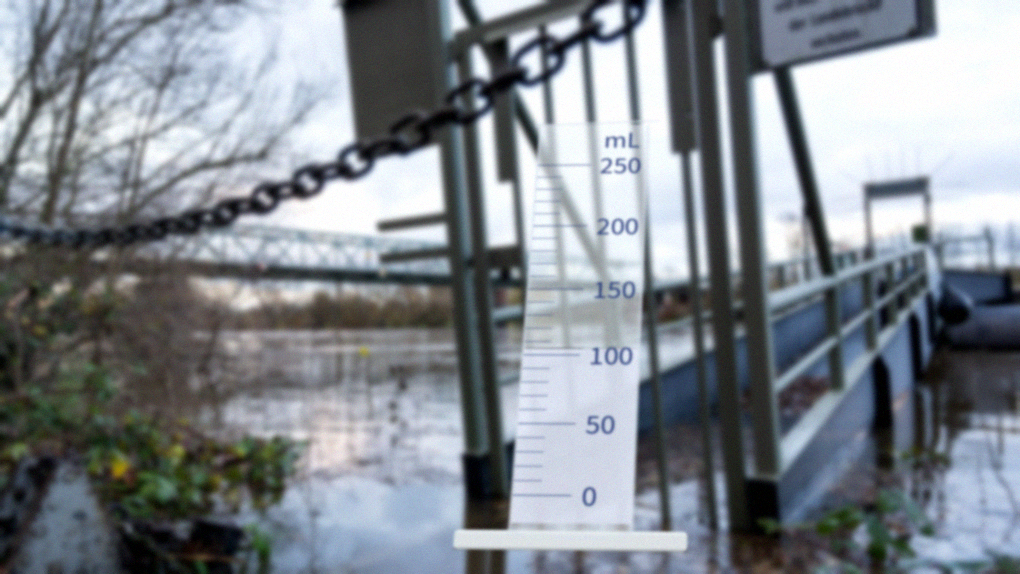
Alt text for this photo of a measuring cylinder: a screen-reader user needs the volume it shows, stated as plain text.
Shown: 105 mL
